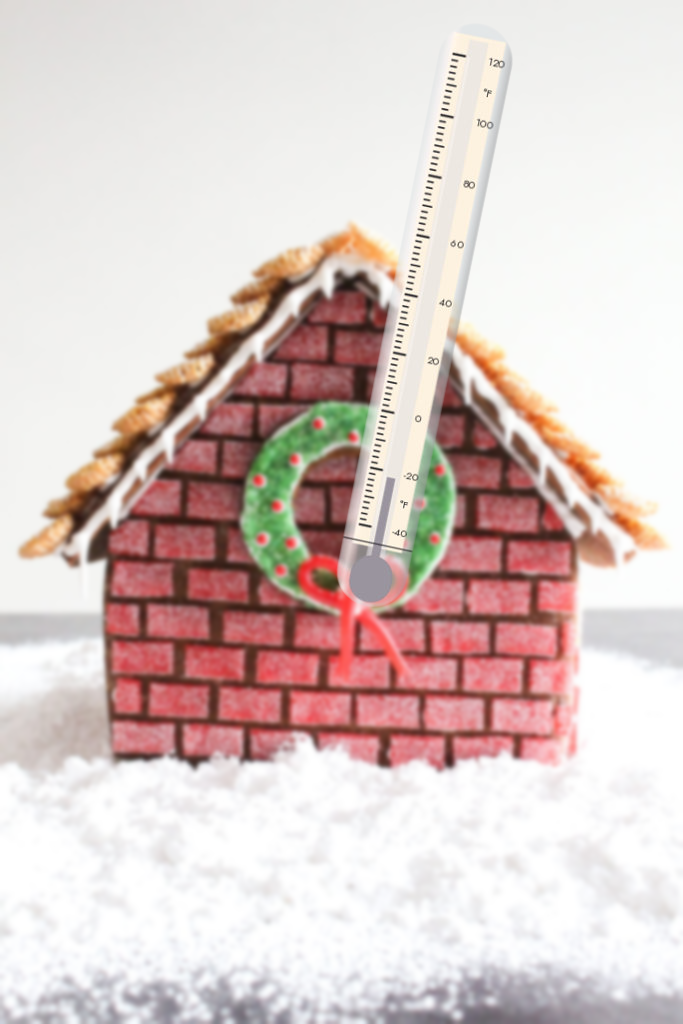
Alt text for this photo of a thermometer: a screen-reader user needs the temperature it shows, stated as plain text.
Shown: -22 °F
